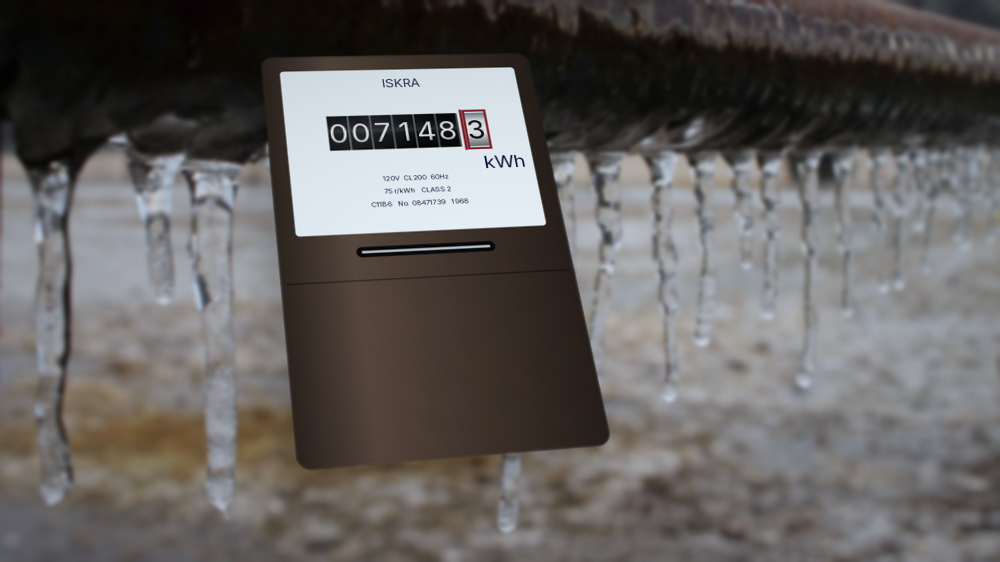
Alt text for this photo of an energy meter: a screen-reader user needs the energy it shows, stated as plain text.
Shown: 7148.3 kWh
